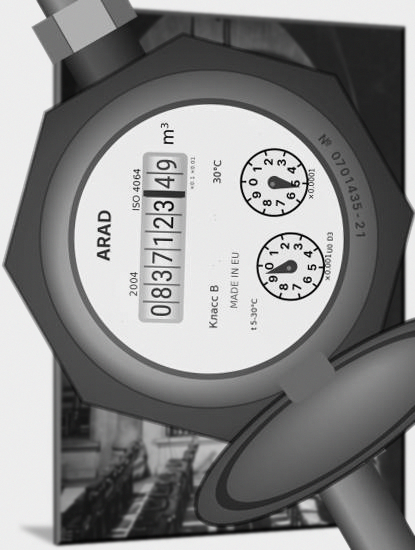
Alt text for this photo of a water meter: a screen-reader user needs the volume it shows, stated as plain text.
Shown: 837123.4895 m³
